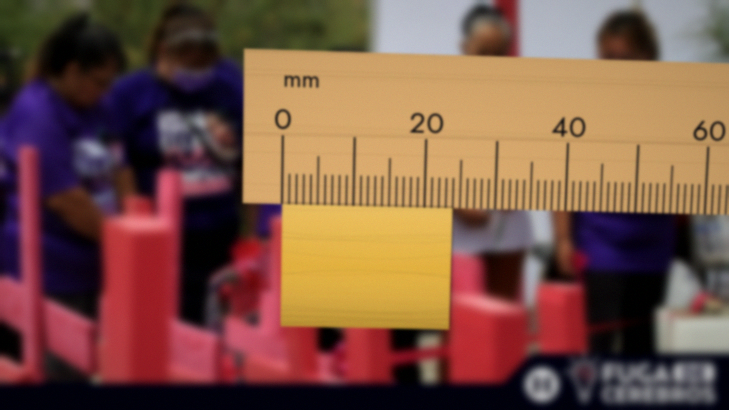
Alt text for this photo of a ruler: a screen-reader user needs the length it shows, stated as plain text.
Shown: 24 mm
